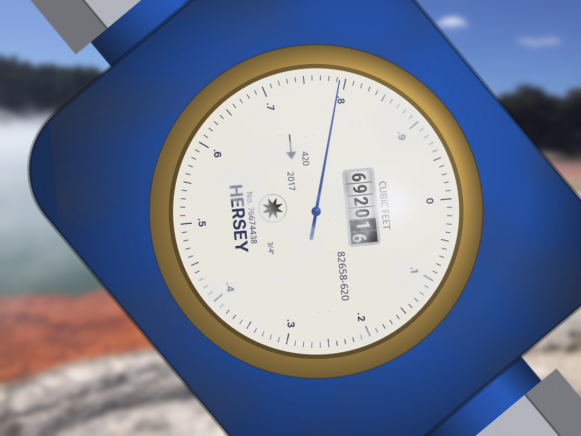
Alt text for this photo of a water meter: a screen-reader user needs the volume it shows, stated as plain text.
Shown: 692015.79 ft³
